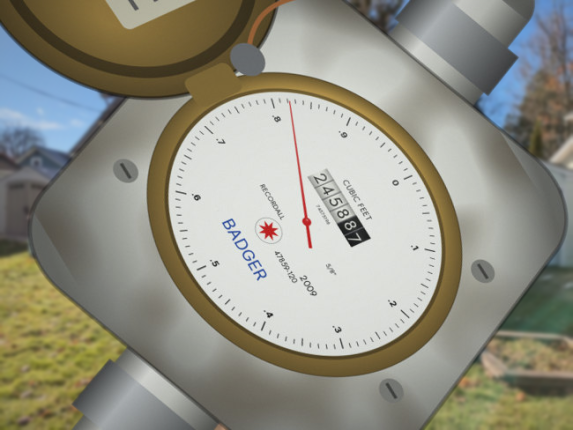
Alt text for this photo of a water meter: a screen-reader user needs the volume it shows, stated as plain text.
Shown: 245886.82 ft³
